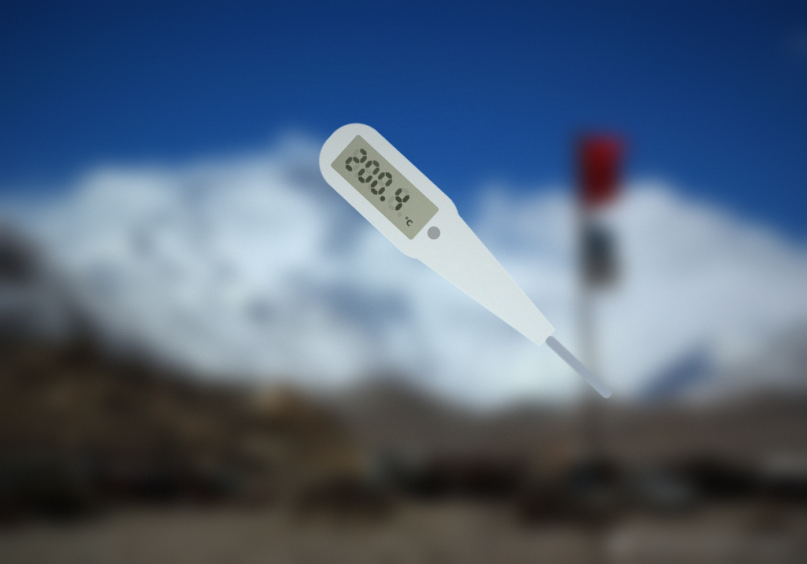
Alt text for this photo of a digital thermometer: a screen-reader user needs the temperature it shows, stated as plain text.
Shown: 200.4 °C
